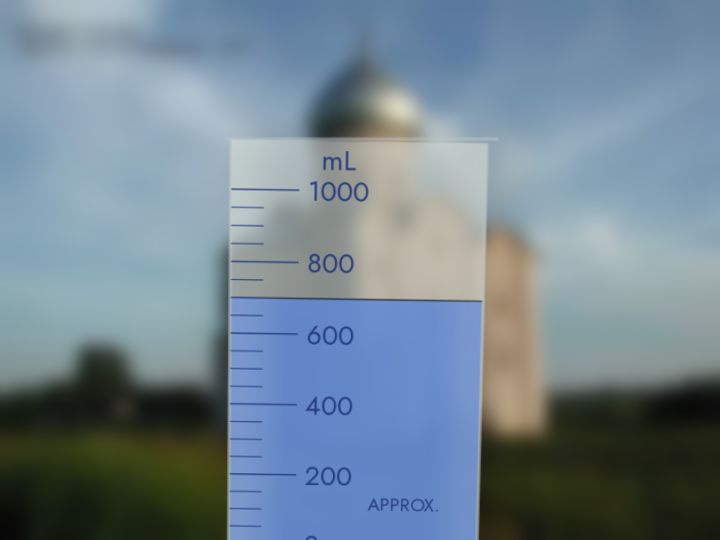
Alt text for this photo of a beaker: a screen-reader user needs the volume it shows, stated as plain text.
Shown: 700 mL
